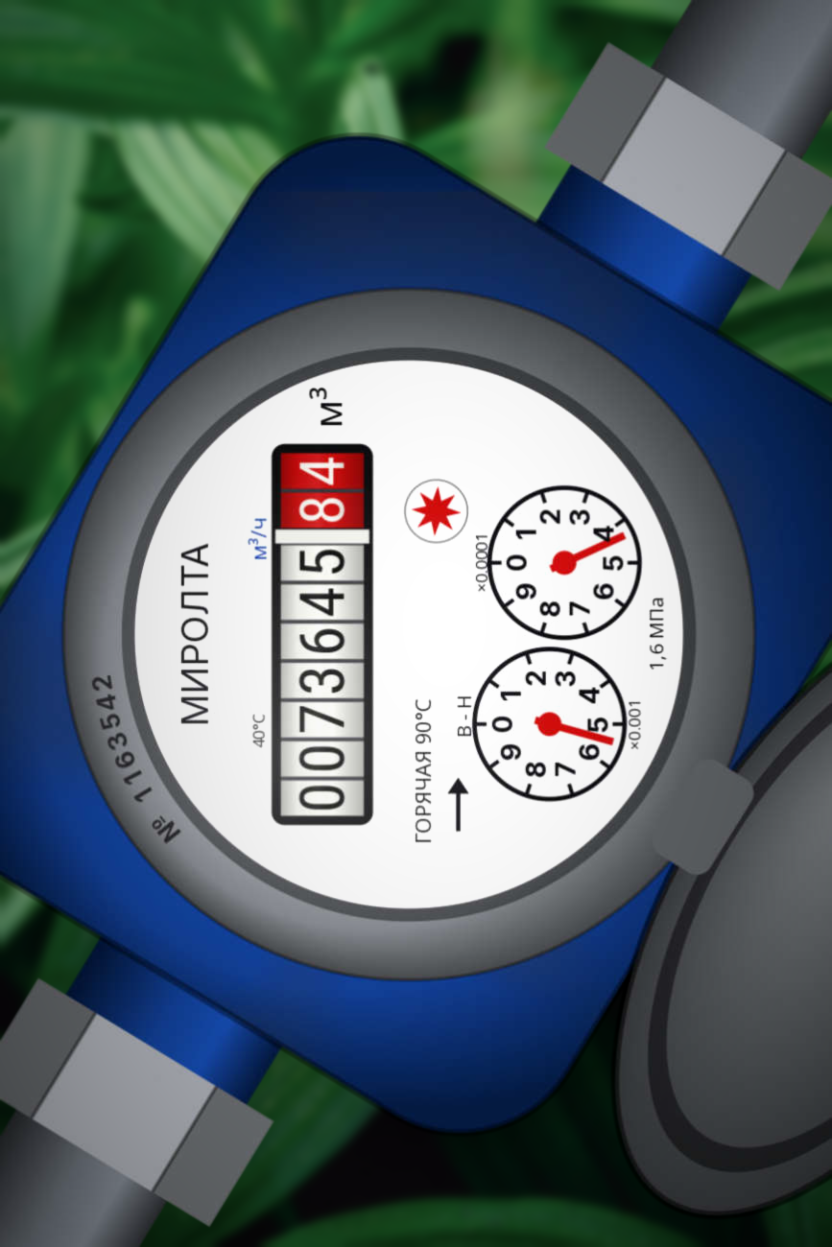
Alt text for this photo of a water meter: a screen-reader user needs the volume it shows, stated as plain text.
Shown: 73645.8454 m³
